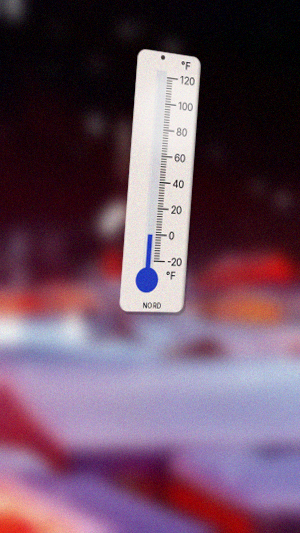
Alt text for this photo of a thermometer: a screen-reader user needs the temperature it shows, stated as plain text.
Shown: 0 °F
